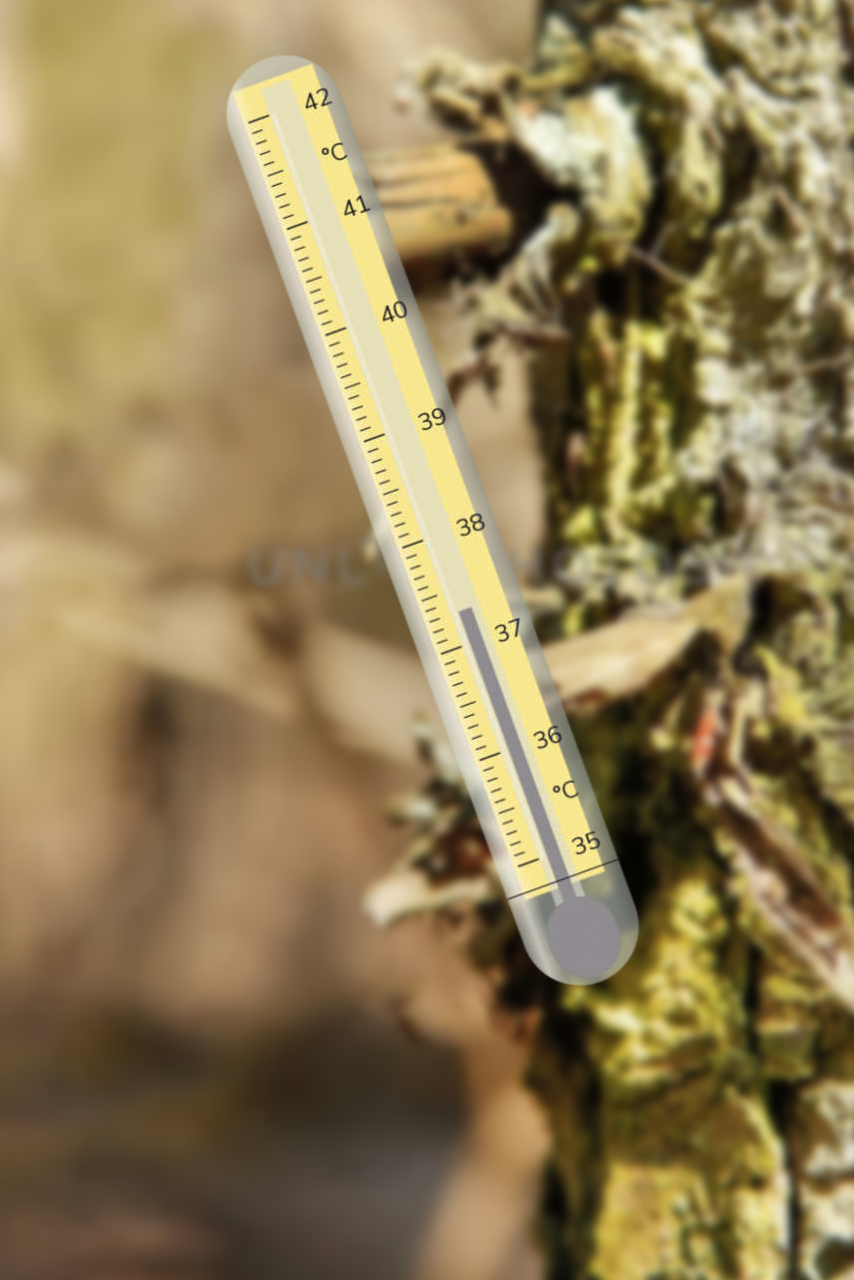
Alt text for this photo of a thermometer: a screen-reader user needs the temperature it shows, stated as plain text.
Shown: 37.3 °C
